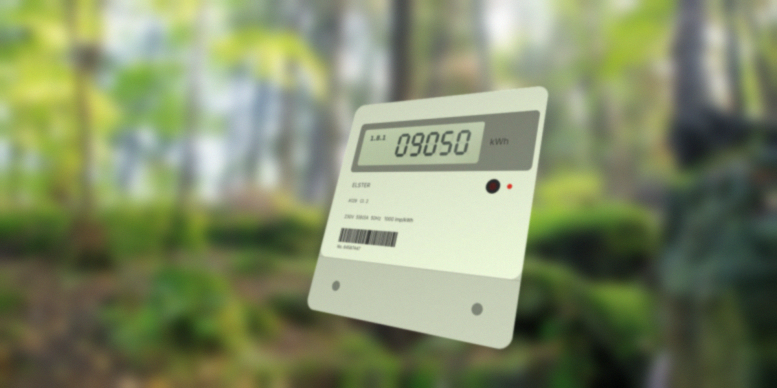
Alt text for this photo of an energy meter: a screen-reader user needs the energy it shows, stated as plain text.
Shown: 9050 kWh
